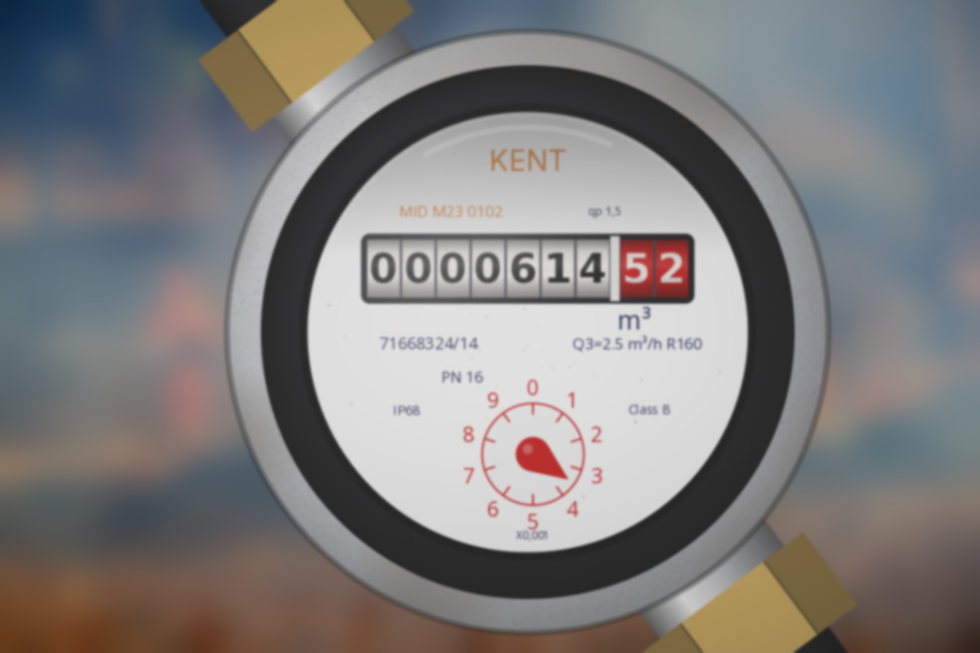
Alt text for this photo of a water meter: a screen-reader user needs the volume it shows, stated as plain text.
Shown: 614.523 m³
